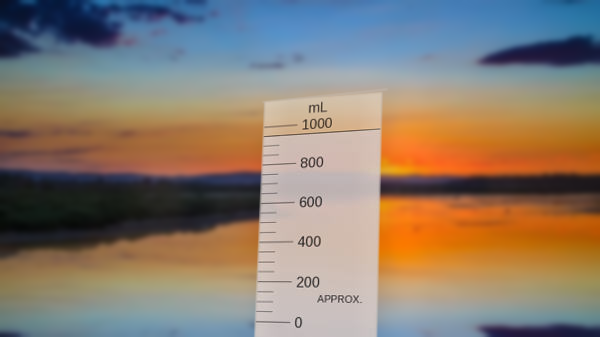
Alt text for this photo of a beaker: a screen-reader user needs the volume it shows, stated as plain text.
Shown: 950 mL
